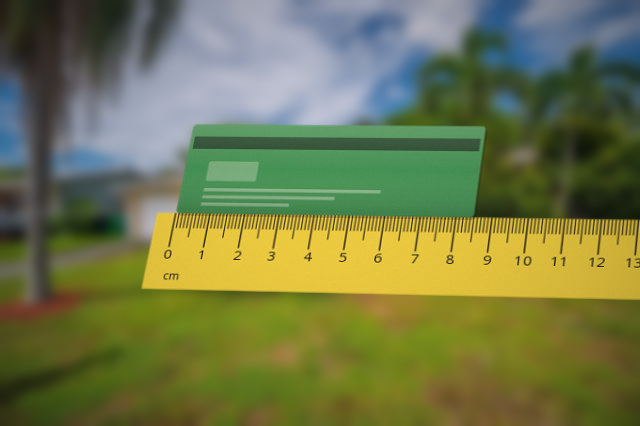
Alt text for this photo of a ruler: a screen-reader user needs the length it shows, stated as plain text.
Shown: 8.5 cm
